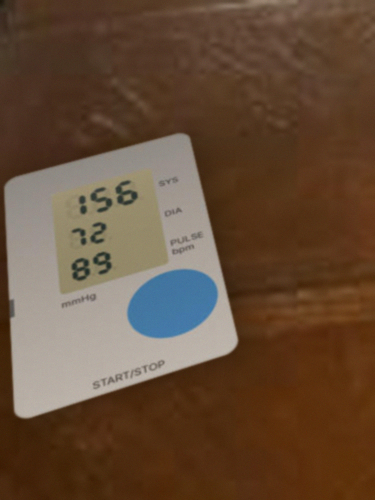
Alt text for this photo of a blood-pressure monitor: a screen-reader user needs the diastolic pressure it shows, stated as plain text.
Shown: 72 mmHg
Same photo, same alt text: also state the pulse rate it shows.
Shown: 89 bpm
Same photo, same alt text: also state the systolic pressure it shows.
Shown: 156 mmHg
